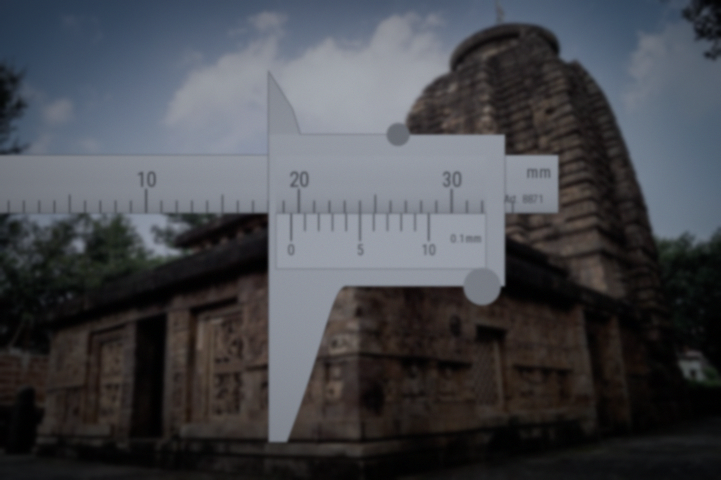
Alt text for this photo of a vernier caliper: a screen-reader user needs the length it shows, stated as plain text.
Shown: 19.5 mm
